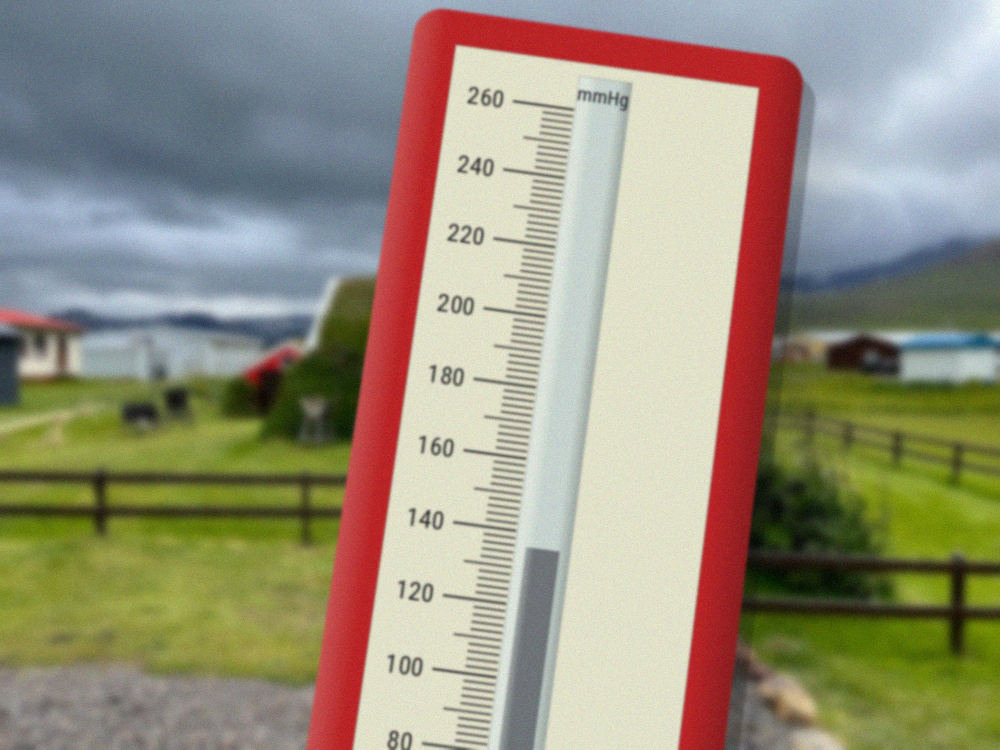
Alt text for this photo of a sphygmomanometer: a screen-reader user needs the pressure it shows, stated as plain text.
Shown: 136 mmHg
